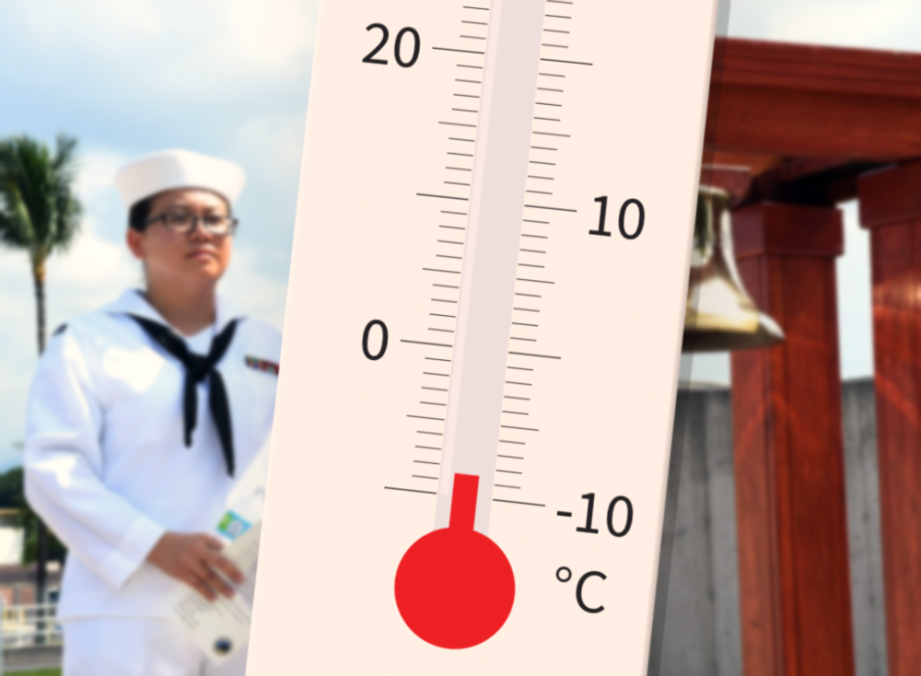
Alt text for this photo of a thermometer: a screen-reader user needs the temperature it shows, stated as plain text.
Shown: -8.5 °C
